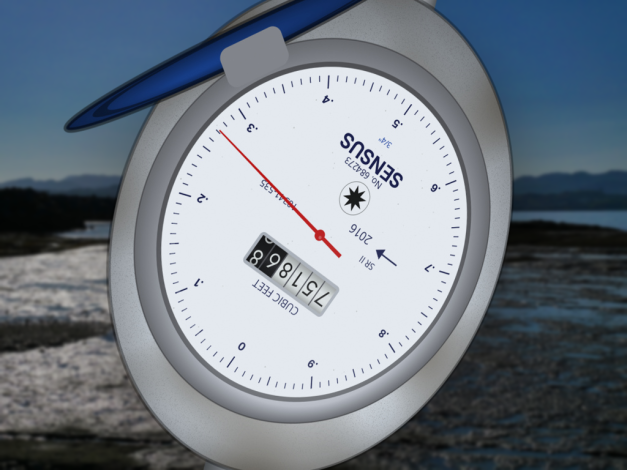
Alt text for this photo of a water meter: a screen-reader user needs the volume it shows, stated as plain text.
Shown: 751868.27 ft³
